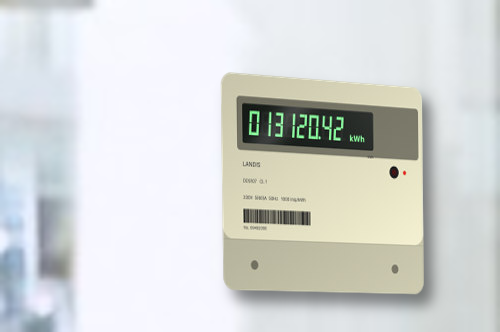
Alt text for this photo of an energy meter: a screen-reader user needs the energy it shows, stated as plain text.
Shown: 13120.42 kWh
